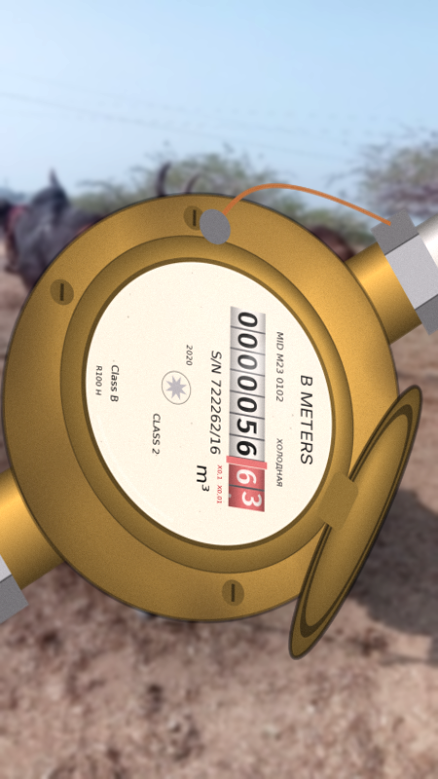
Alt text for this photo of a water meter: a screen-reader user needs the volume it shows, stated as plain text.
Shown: 56.63 m³
